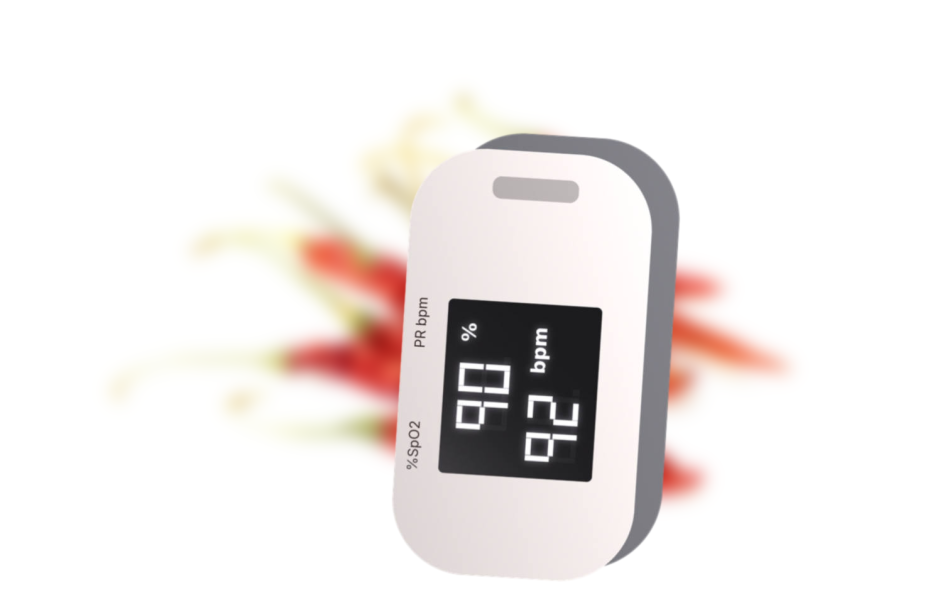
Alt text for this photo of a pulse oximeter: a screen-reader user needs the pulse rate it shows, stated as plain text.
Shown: 92 bpm
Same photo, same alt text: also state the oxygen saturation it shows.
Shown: 90 %
